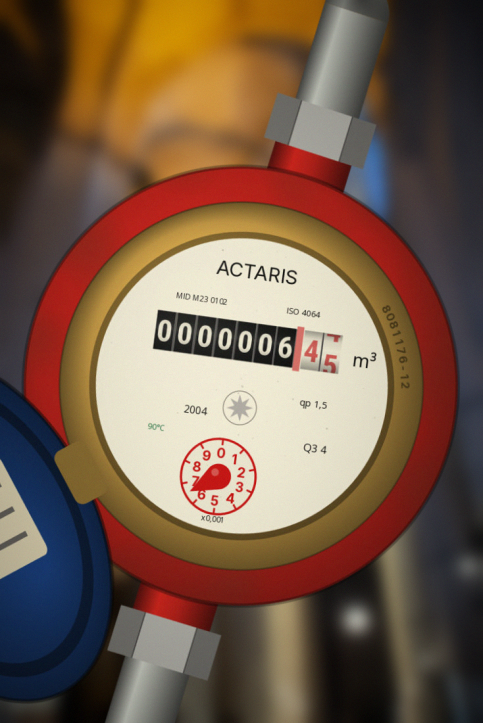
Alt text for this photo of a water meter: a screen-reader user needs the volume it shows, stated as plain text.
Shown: 6.446 m³
